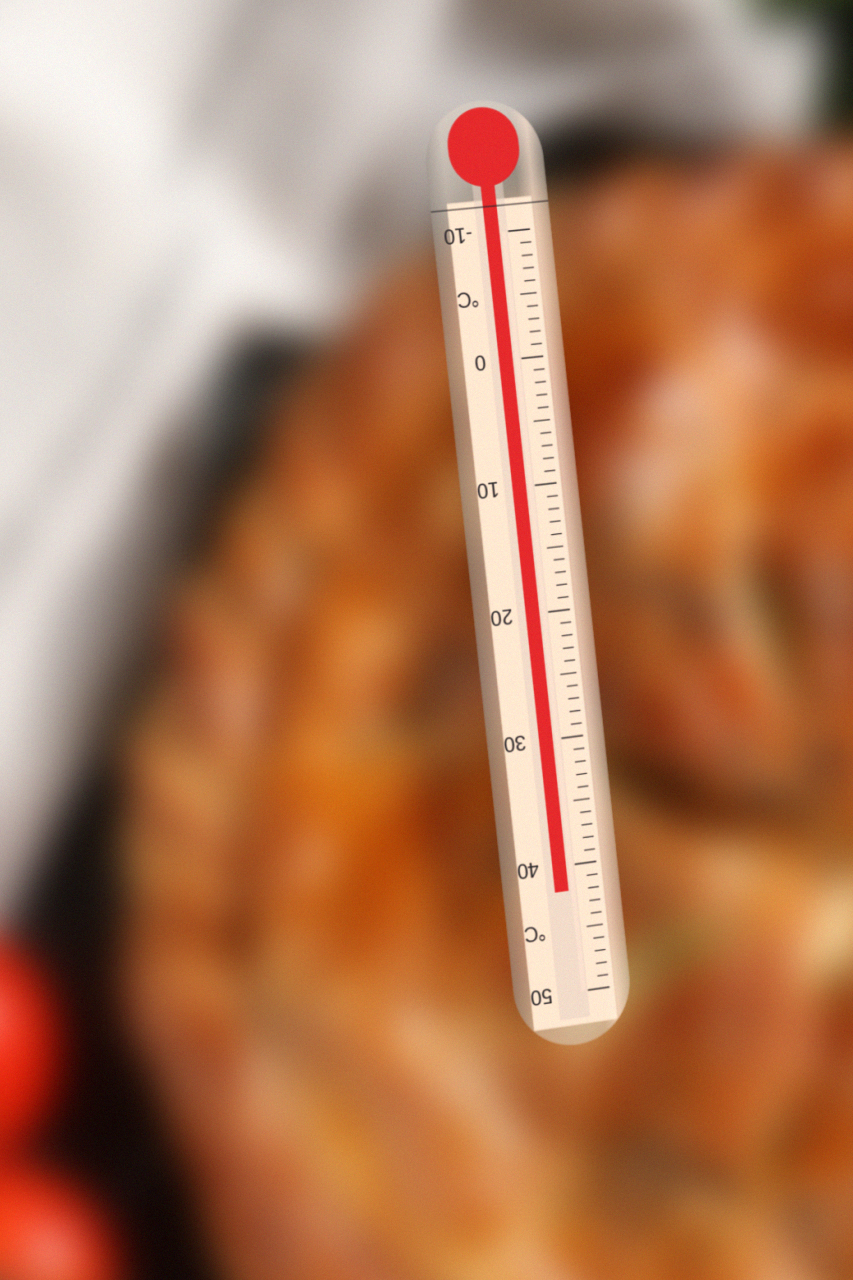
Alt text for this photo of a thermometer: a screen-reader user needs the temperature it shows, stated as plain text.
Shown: 42 °C
